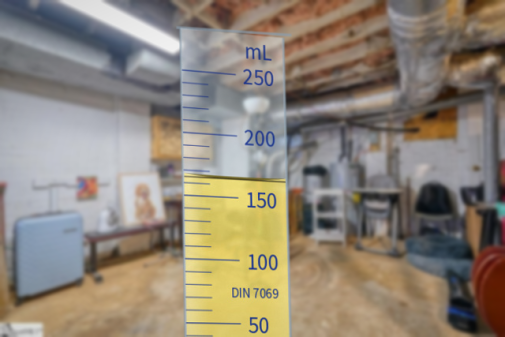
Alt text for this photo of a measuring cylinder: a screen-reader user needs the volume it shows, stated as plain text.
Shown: 165 mL
